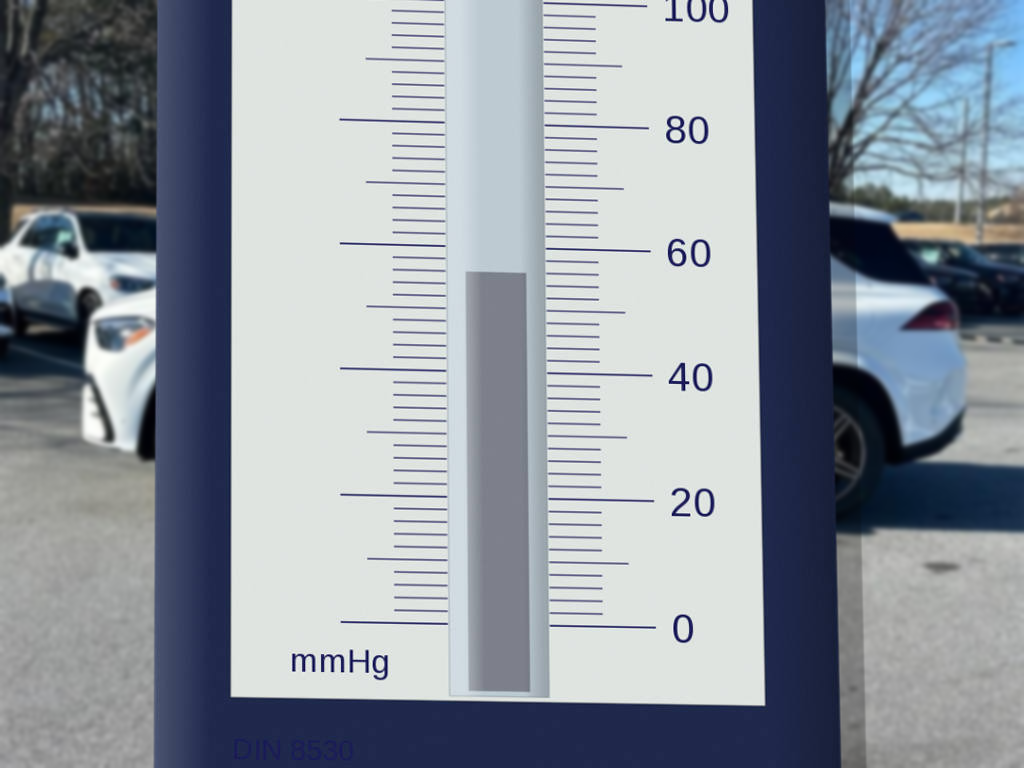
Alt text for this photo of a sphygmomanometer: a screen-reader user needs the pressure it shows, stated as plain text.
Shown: 56 mmHg
